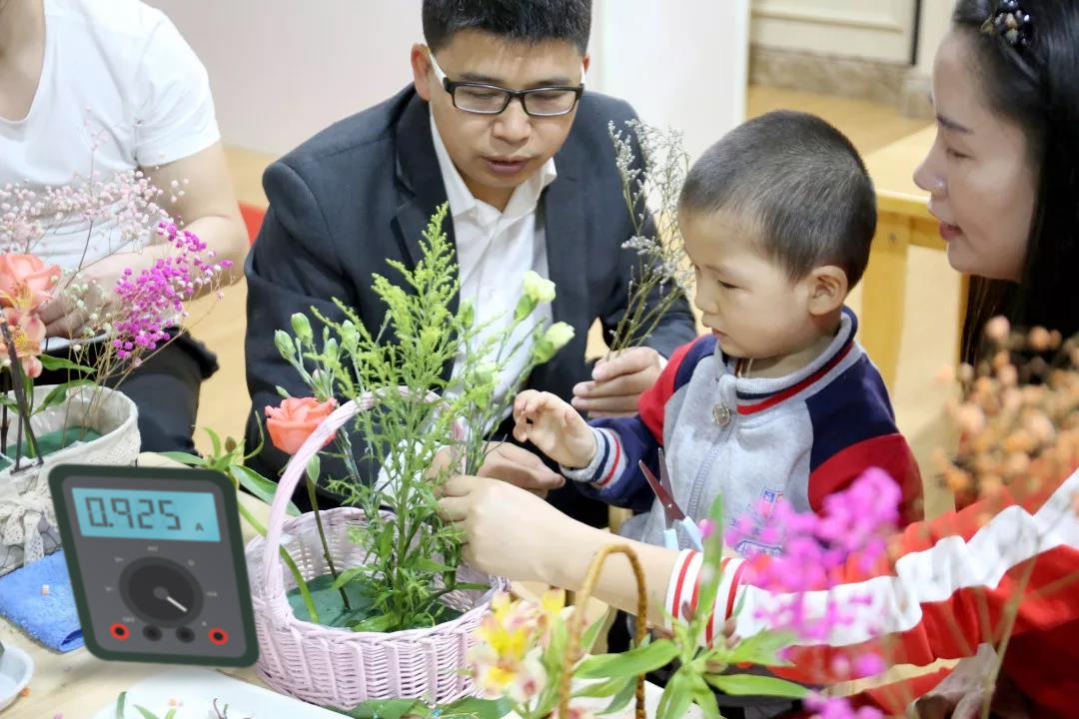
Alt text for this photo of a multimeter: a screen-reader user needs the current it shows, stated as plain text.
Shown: 0.925 A
